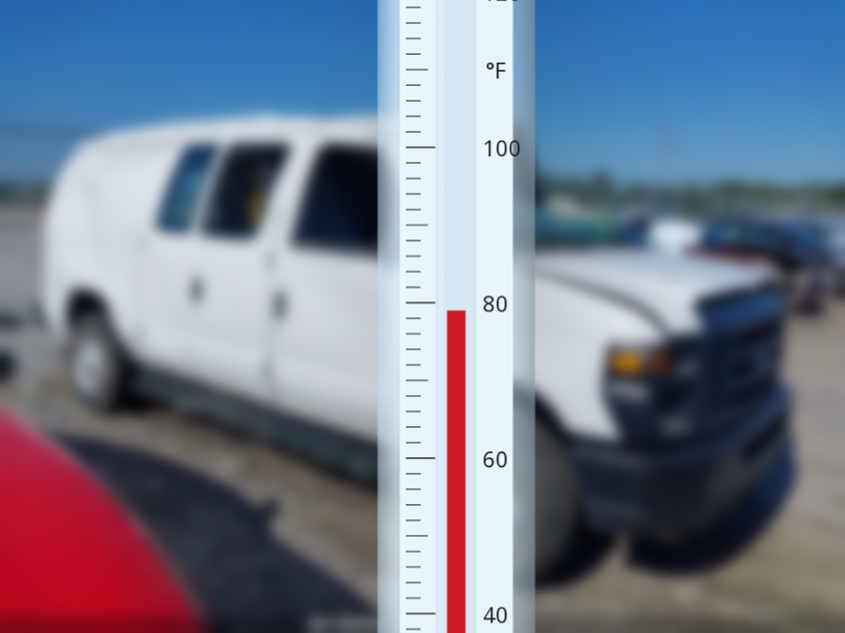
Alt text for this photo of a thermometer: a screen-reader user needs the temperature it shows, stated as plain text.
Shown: 79 °F
